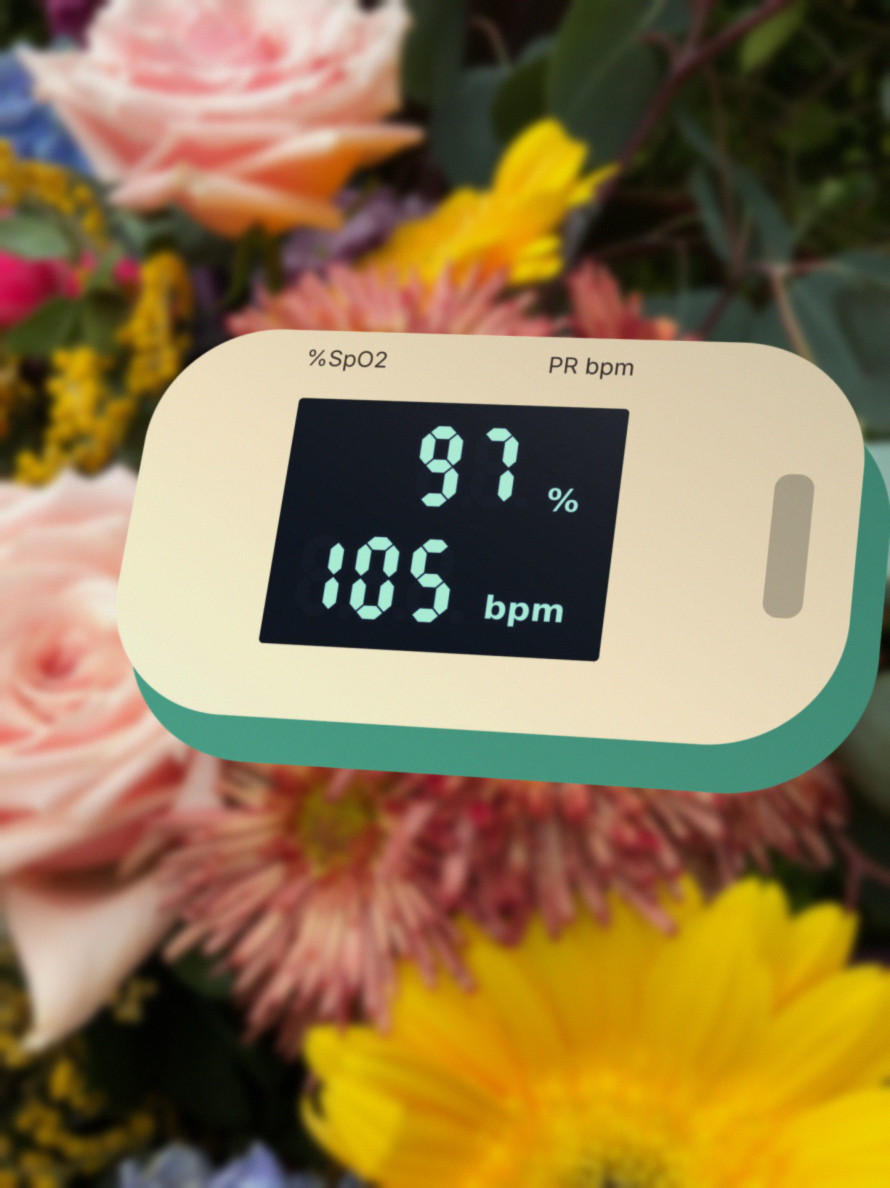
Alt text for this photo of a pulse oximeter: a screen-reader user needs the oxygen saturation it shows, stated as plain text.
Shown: 97 %
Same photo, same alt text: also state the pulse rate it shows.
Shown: 105 bpm
